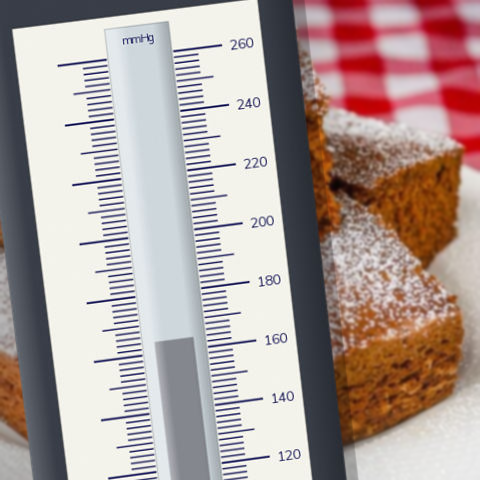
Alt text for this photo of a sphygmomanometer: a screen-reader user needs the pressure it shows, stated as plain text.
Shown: 164 mmHg
